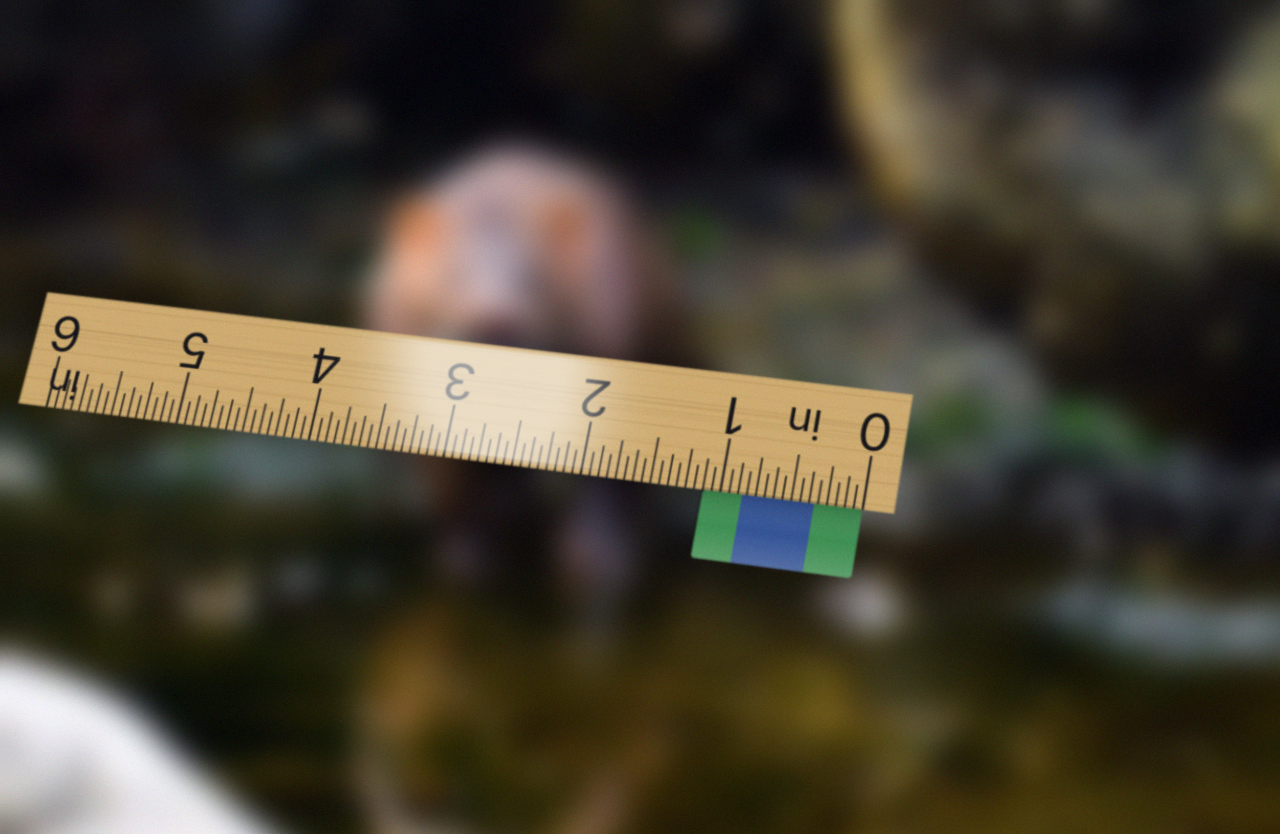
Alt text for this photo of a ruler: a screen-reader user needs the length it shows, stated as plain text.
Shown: 1.125 in
